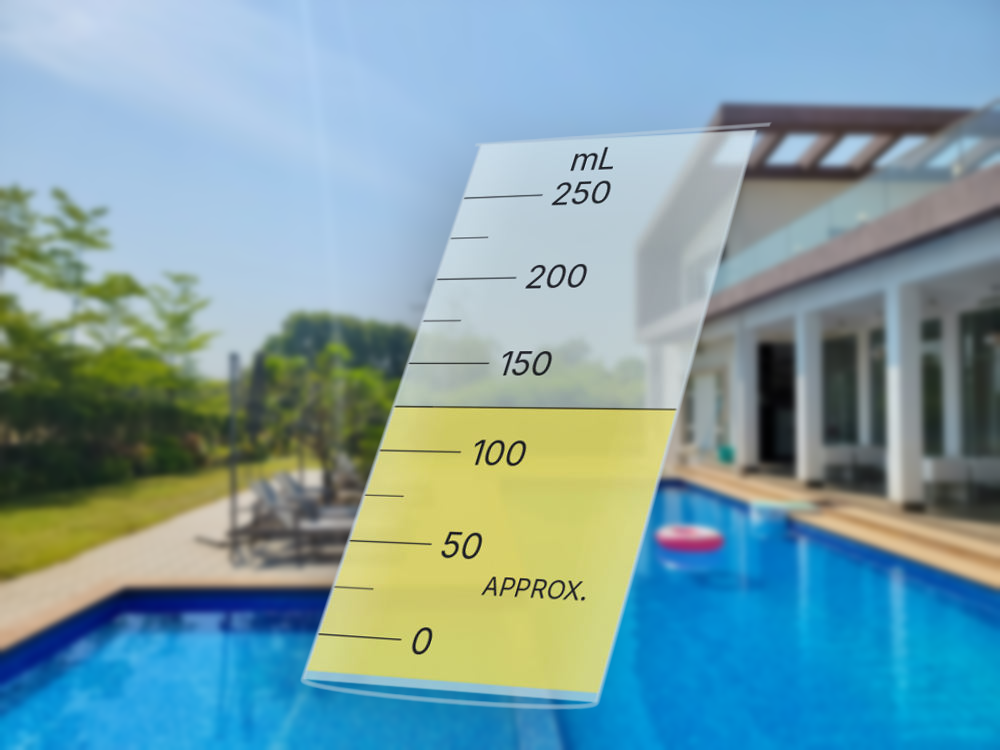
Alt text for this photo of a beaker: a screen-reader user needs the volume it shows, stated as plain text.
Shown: 125 mL
